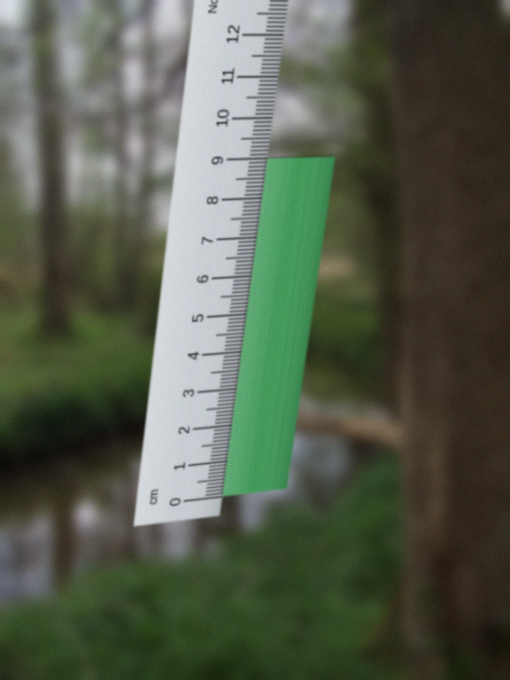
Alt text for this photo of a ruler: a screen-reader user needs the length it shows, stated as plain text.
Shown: 9 cm
